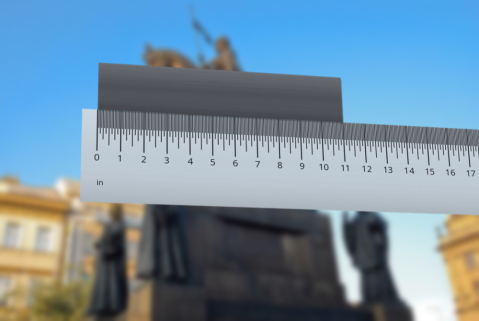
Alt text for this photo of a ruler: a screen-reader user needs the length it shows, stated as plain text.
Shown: 11 in
